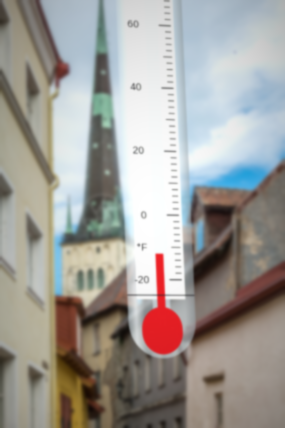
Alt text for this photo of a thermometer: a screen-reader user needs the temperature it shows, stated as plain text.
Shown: -12 °F
